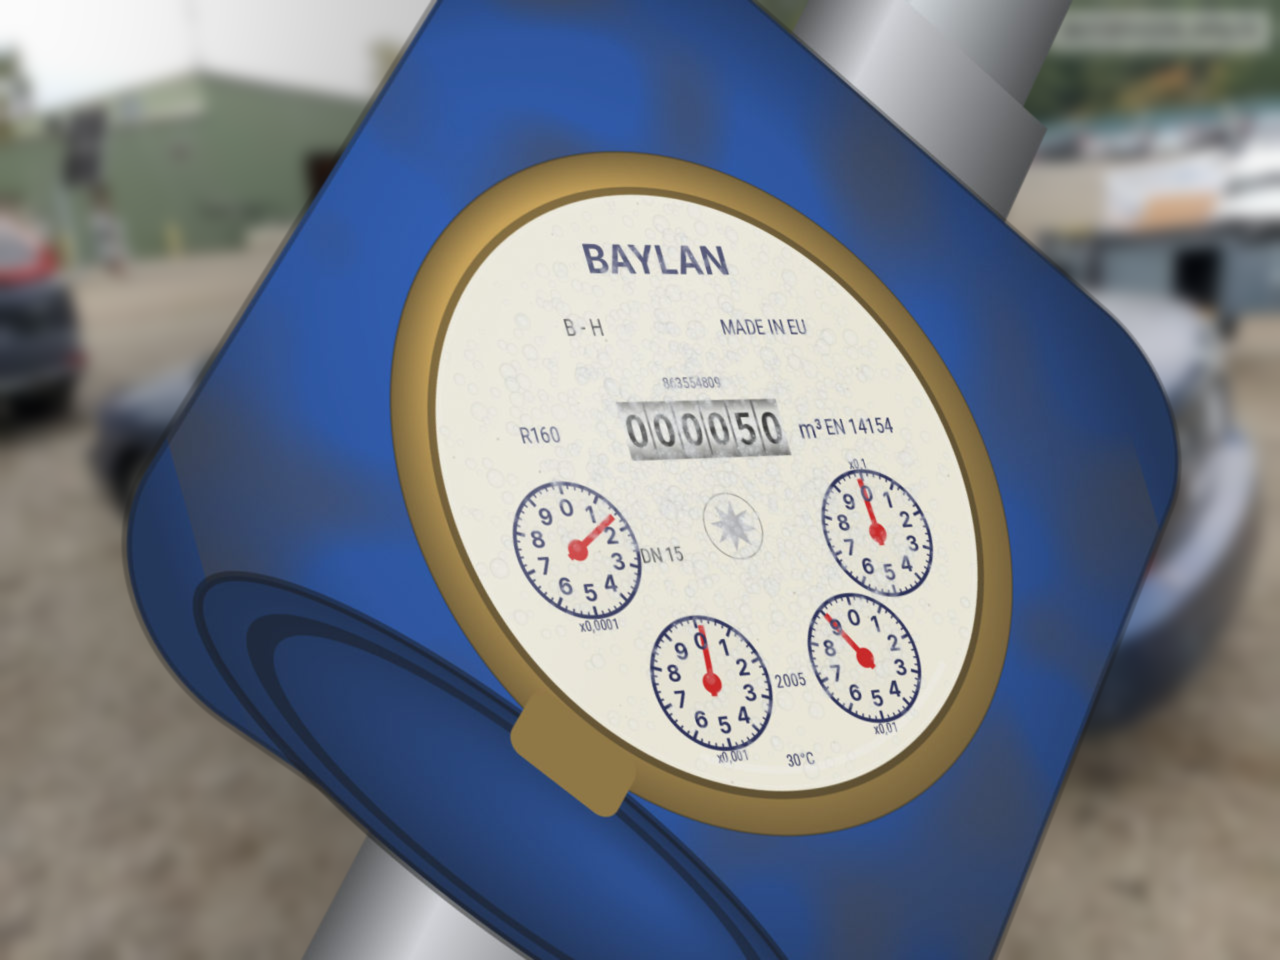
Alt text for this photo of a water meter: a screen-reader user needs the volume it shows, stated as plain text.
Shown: 49.9901 m³
